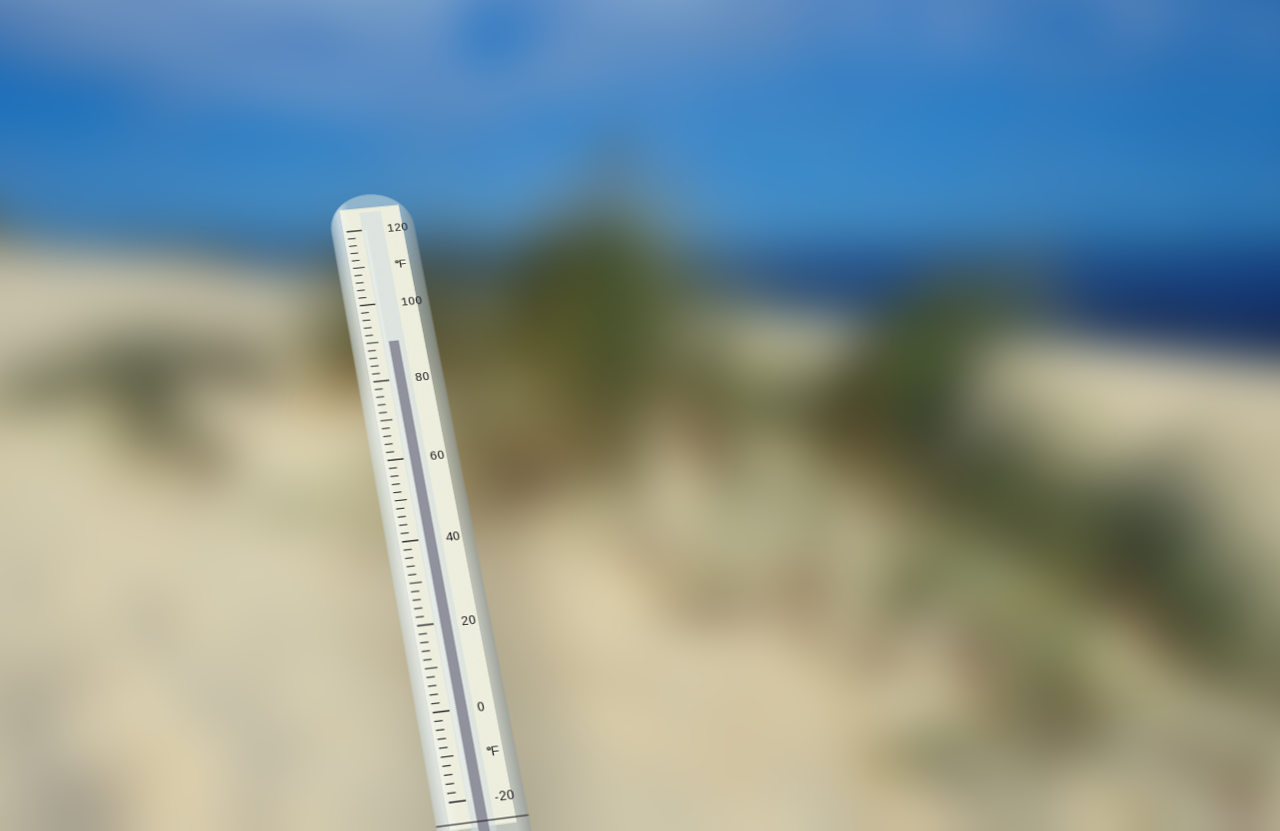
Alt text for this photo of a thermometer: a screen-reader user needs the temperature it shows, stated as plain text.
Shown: 90 °F
